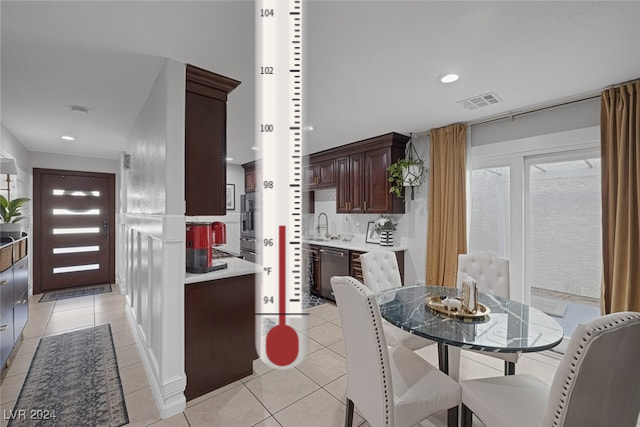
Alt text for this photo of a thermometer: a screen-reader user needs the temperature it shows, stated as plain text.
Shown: 96.6 °F
